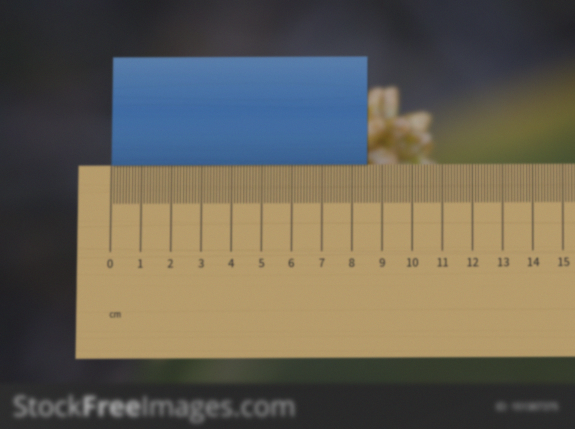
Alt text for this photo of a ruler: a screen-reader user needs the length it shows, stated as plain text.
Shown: 8.5 cm
